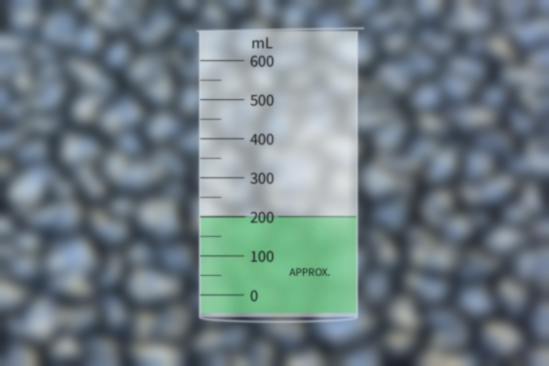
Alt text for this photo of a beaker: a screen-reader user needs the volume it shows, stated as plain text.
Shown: 200 mL
